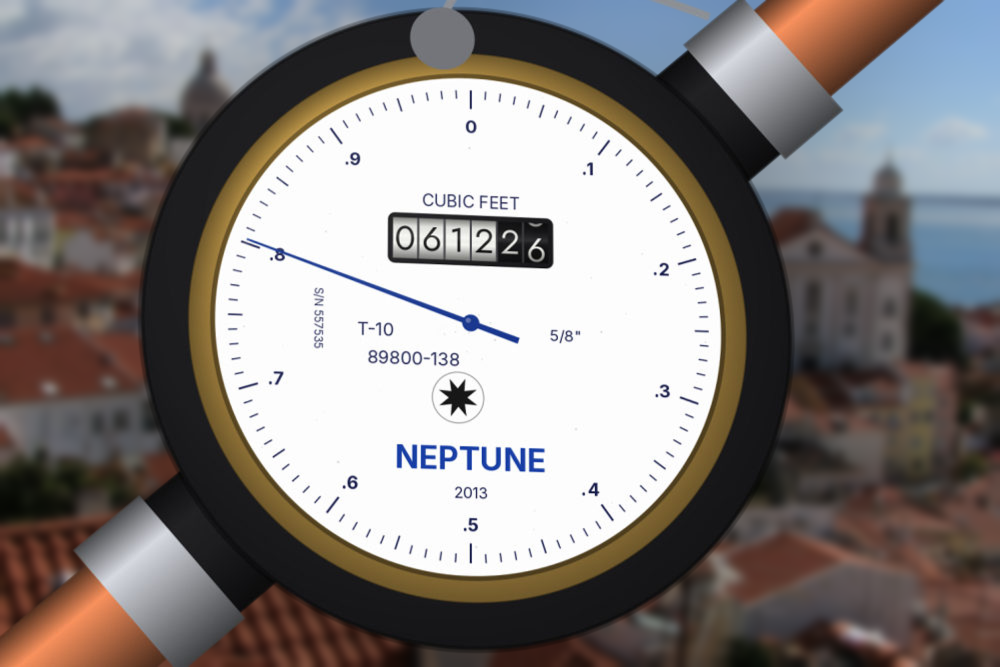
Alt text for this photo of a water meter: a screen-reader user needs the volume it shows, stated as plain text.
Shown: 61225.80 ft³
